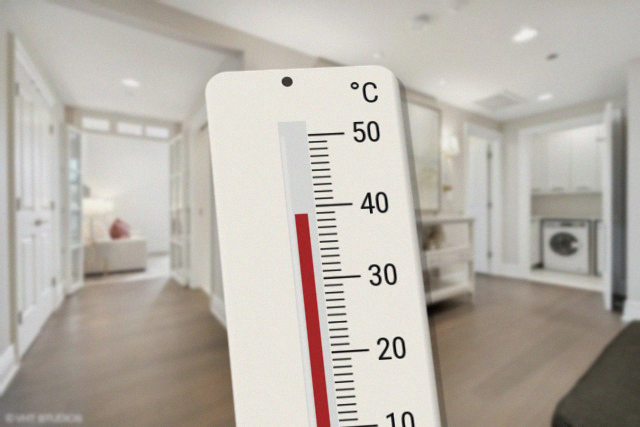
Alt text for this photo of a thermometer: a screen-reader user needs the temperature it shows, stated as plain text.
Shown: 39 °C
